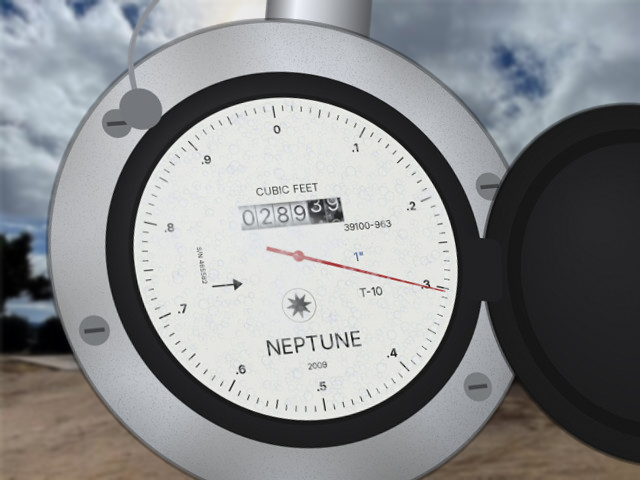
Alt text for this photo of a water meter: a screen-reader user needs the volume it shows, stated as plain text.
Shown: 28939.30 ft³
